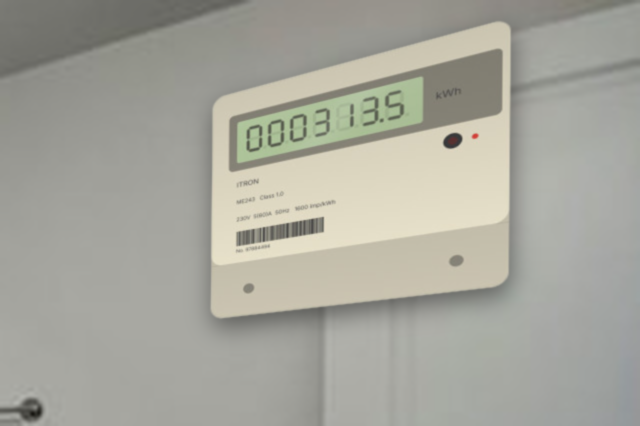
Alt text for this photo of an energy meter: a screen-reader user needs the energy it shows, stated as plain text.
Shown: 313.5 kWh
